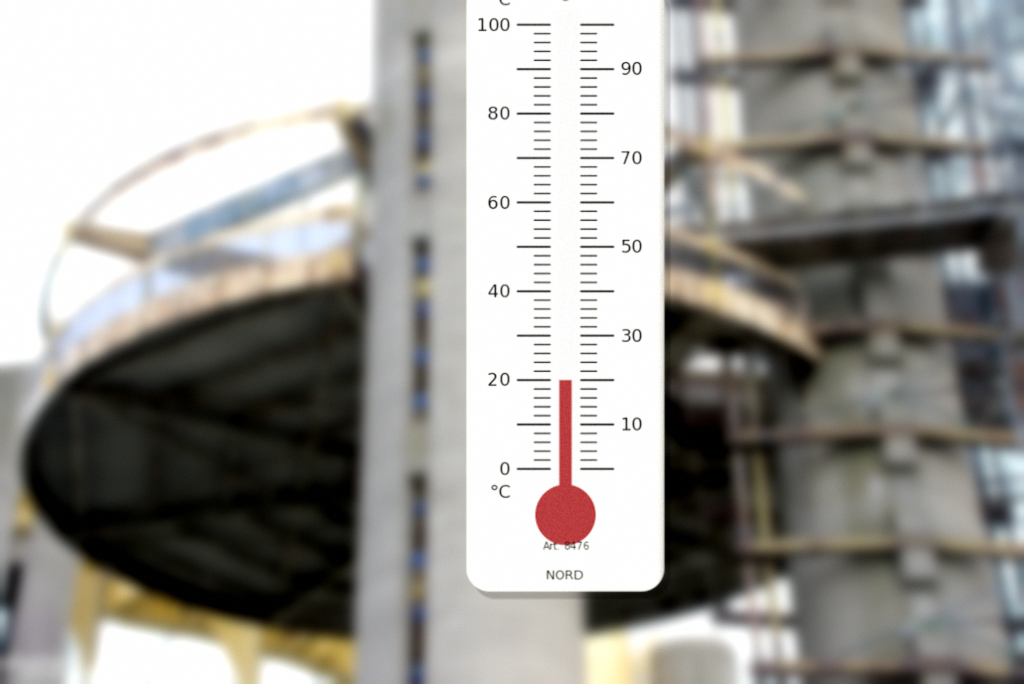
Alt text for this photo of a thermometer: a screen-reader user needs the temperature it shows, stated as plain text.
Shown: 20 °C
